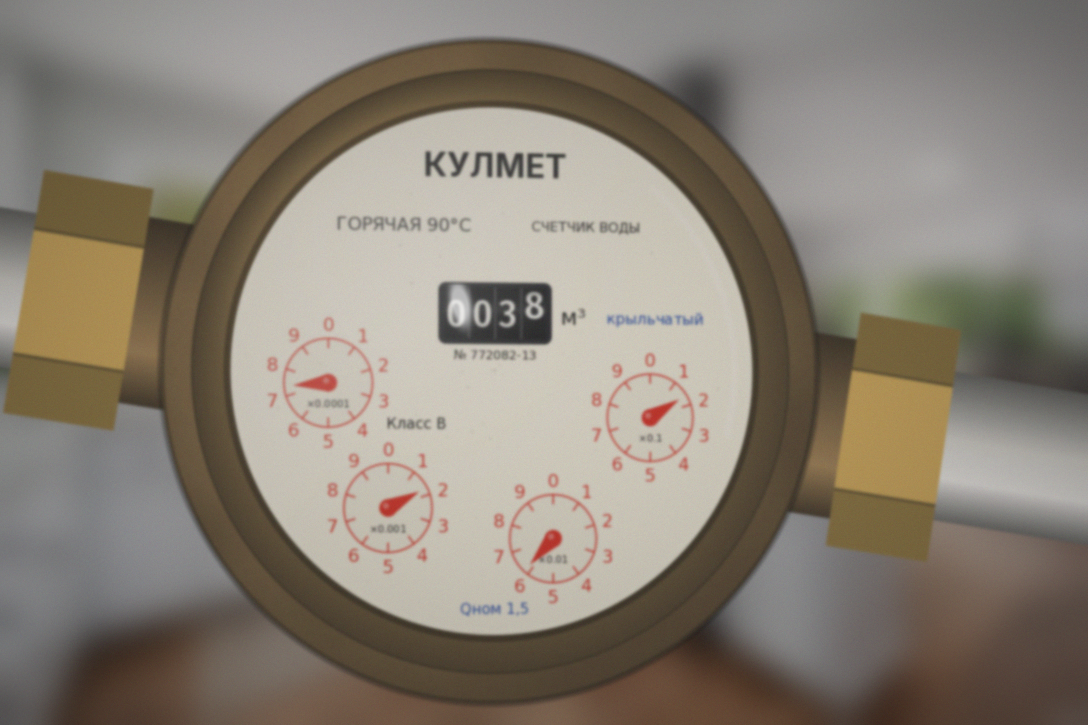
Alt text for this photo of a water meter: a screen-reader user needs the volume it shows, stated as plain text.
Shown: 38.1617 m³
